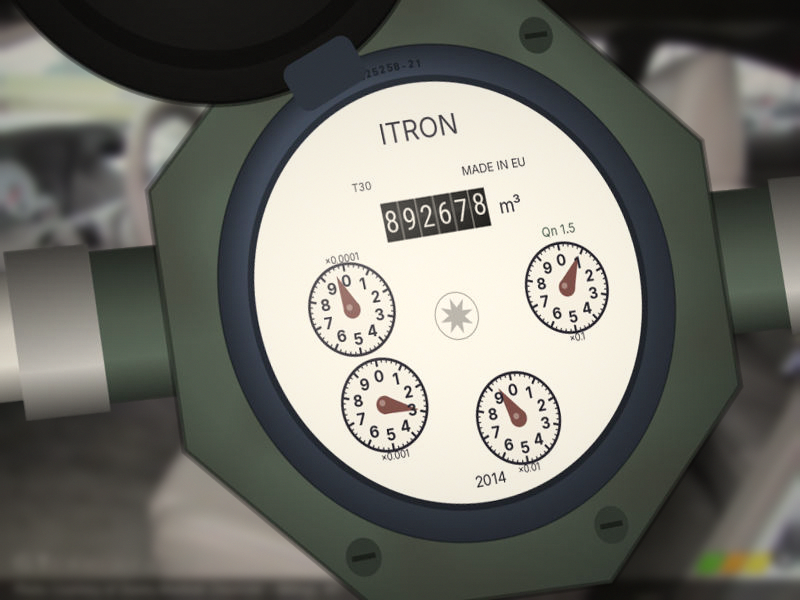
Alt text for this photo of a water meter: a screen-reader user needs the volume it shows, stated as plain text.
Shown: 892678.0929 m³
